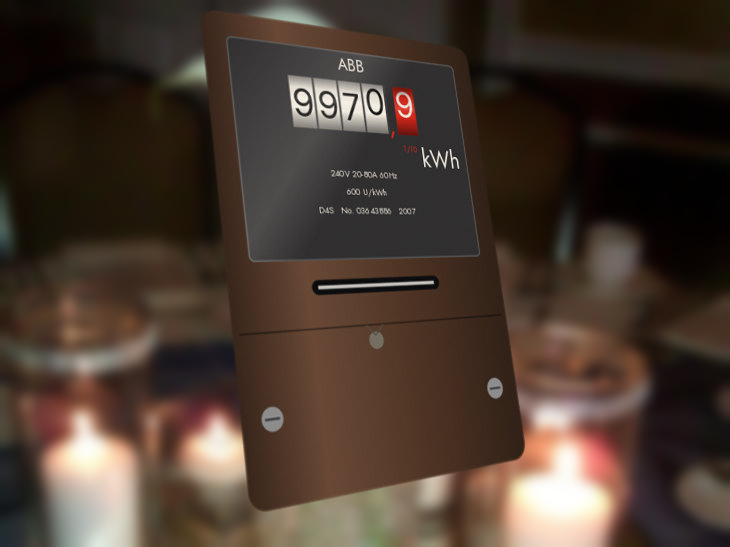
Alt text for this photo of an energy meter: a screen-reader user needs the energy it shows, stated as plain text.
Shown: 9970.9 kWh
